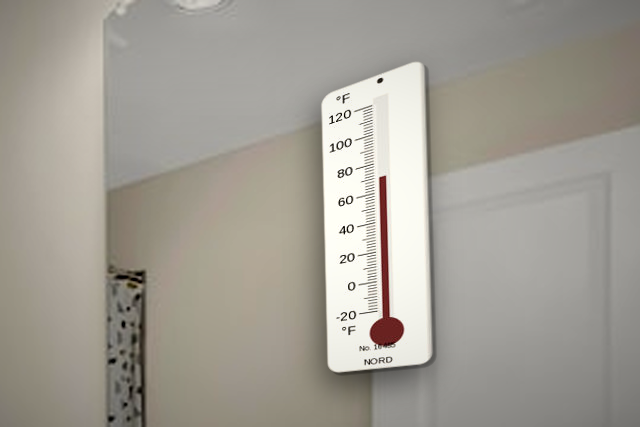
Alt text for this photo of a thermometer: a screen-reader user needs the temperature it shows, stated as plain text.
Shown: 70 °F
